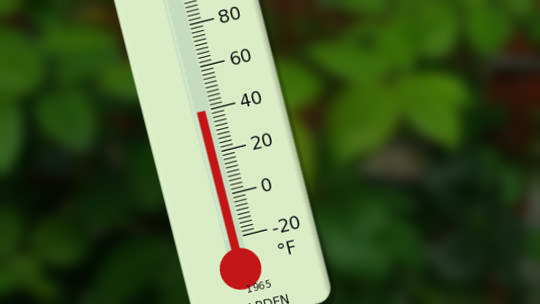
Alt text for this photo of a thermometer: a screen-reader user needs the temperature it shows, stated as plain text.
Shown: 40 °F
